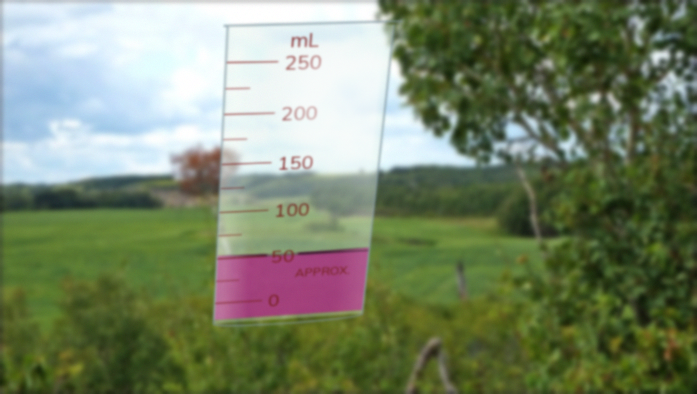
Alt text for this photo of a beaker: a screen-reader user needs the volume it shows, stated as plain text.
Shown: 50 mL
